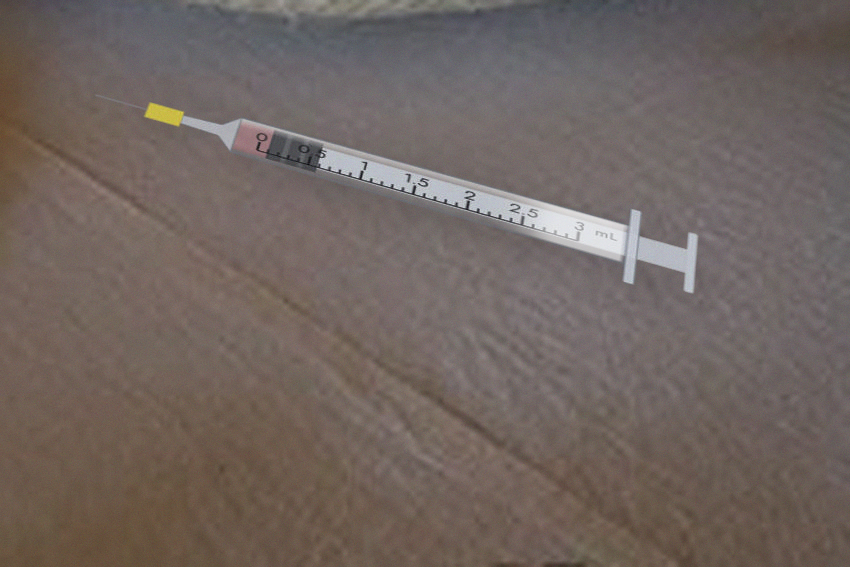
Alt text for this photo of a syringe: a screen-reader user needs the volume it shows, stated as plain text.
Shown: 0.1 mL
